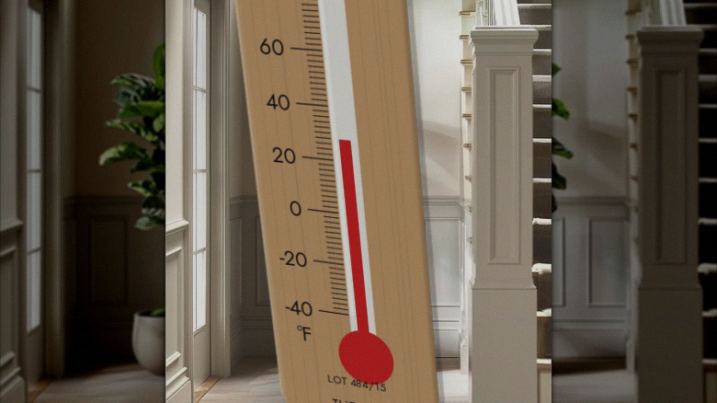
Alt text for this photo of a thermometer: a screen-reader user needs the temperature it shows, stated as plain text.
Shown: 28 °F
